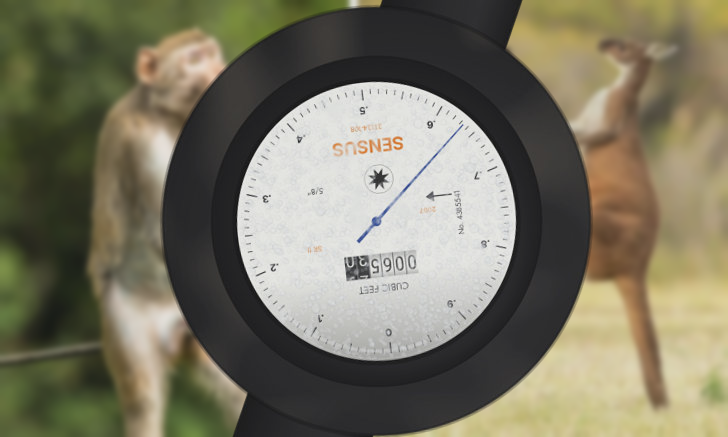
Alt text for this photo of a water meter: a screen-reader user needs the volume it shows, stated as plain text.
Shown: 6529.63 ft³
